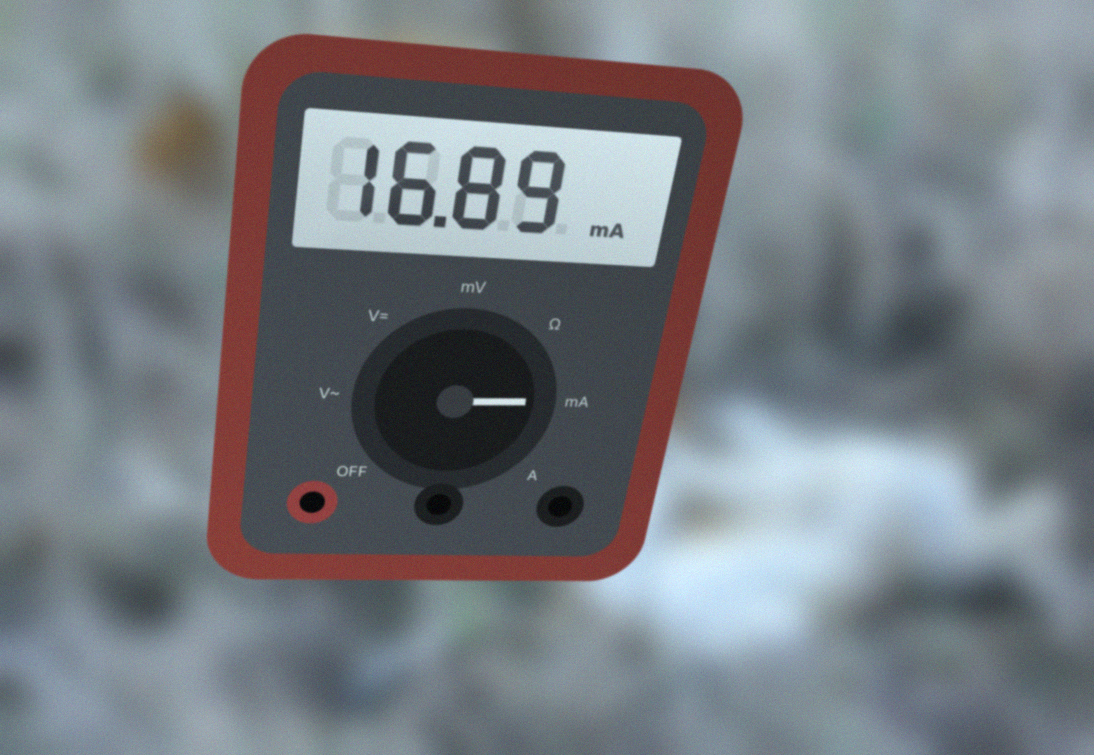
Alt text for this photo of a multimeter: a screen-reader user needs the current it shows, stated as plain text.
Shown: 16.89 mA
